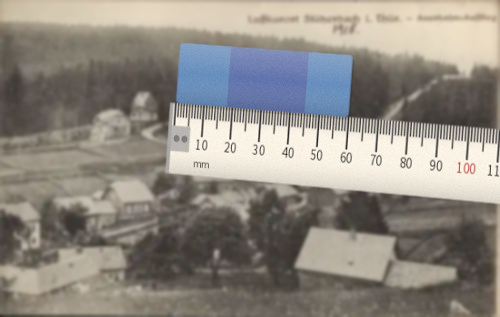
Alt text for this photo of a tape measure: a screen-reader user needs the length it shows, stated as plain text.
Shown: 60 mm
